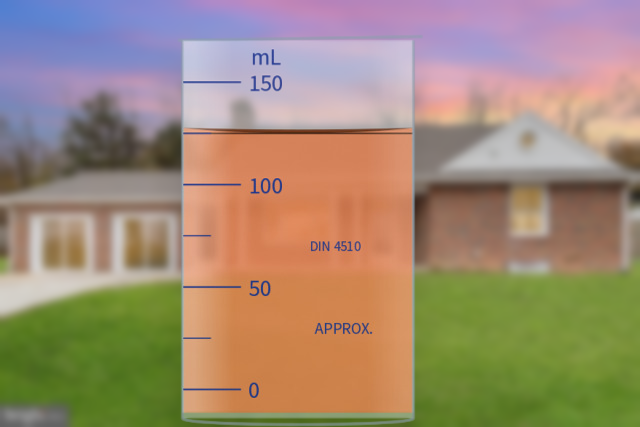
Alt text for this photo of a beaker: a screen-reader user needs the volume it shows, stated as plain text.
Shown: 125 mL
